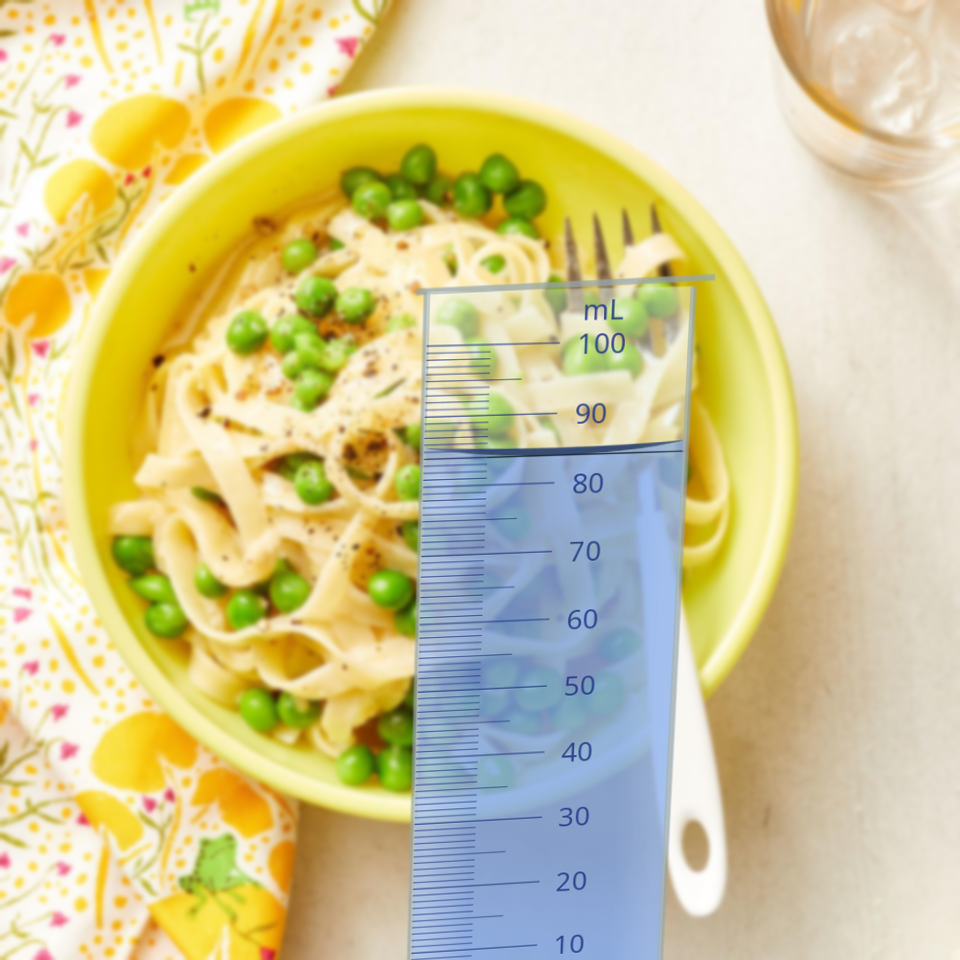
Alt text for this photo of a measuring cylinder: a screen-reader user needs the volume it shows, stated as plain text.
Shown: 84 mL
